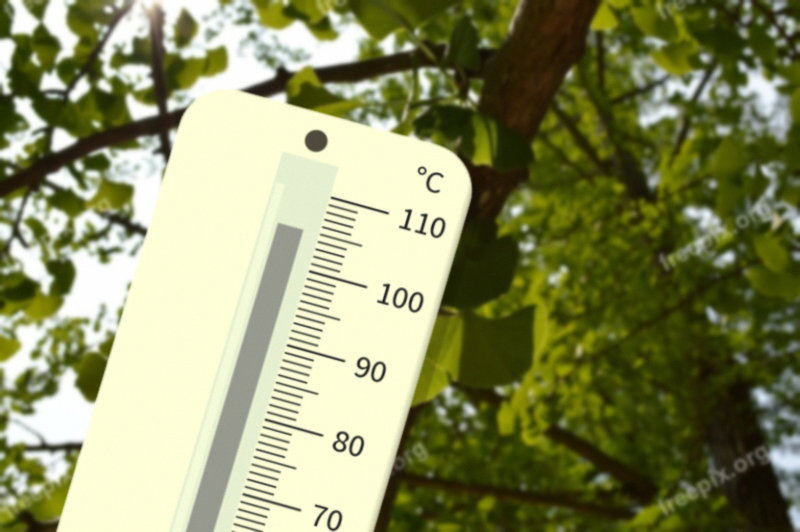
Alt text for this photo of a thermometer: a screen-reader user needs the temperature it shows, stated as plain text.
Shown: 105 °C
